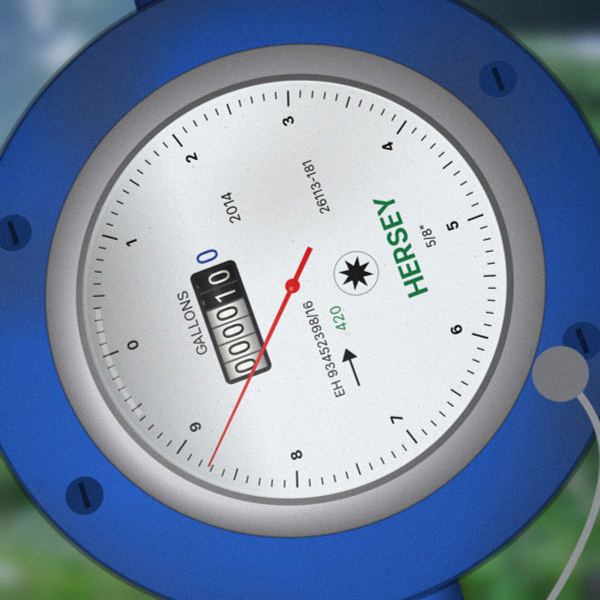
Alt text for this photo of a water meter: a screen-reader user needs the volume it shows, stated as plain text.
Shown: 98.7 gal
